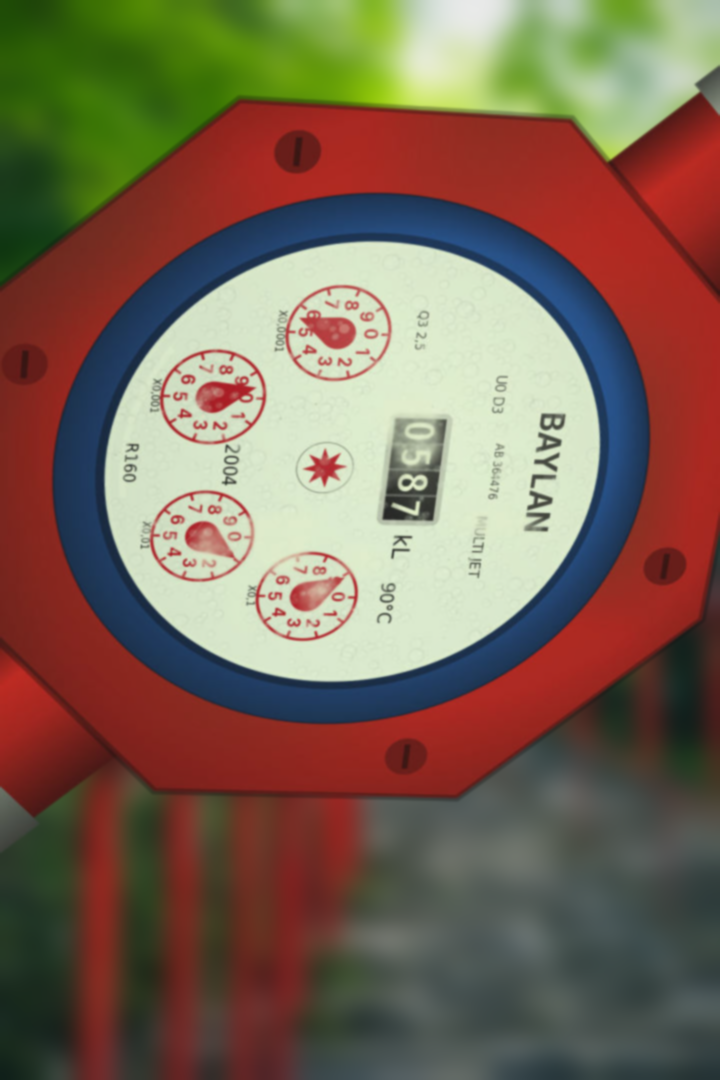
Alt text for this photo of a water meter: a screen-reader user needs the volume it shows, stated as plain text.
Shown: 586.9095 kL
